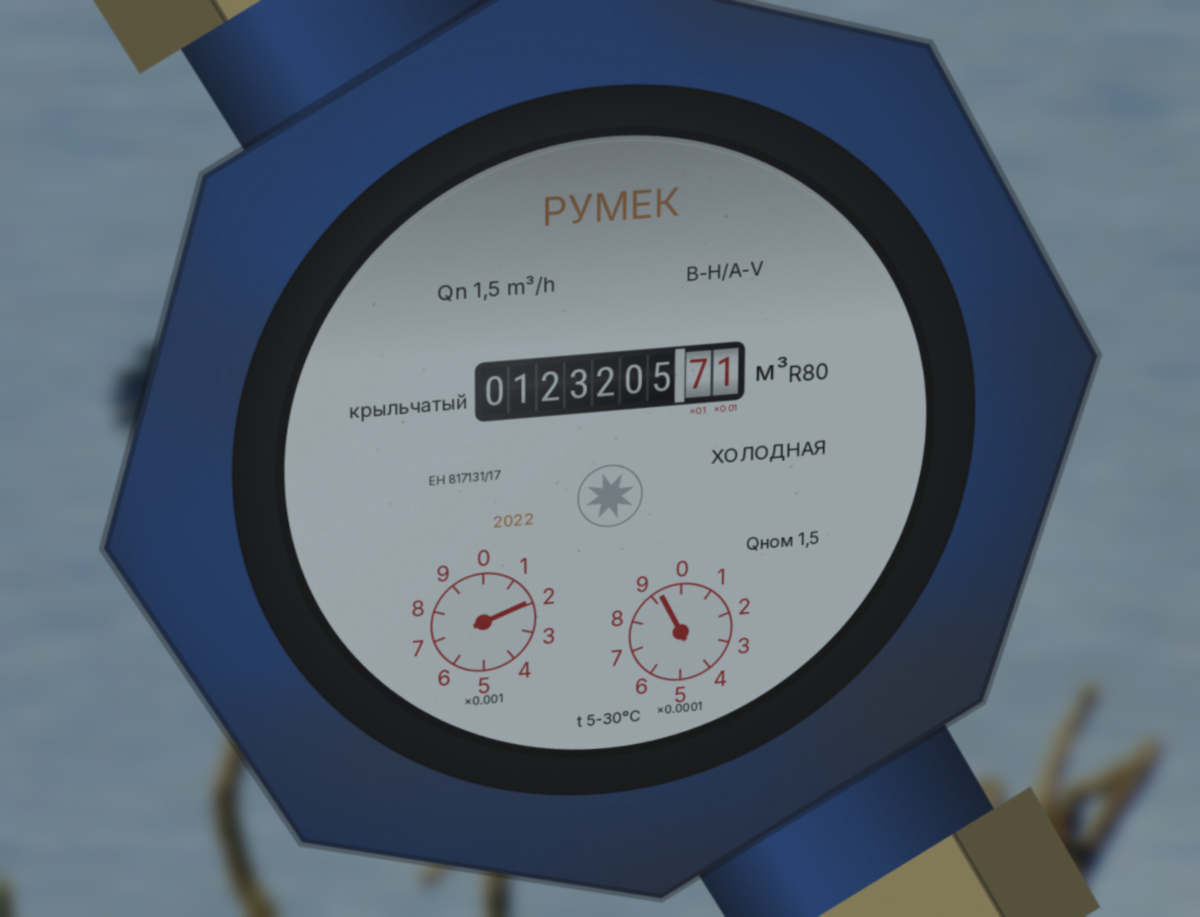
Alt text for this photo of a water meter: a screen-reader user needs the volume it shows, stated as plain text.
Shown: 123205.7119 m³
